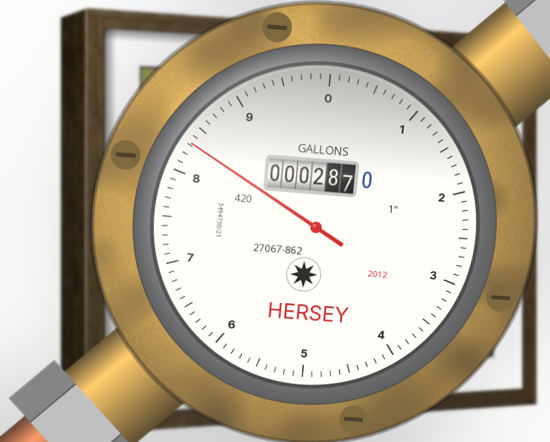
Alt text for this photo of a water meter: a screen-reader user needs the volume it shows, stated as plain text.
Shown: 2868.3 gal
